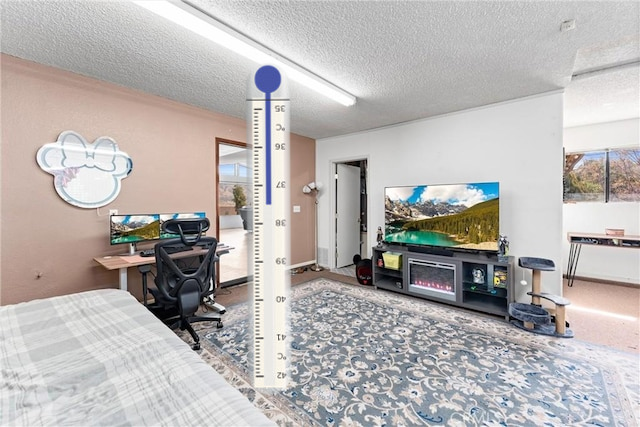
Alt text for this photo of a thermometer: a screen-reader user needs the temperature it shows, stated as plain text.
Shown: 37.5 °C
